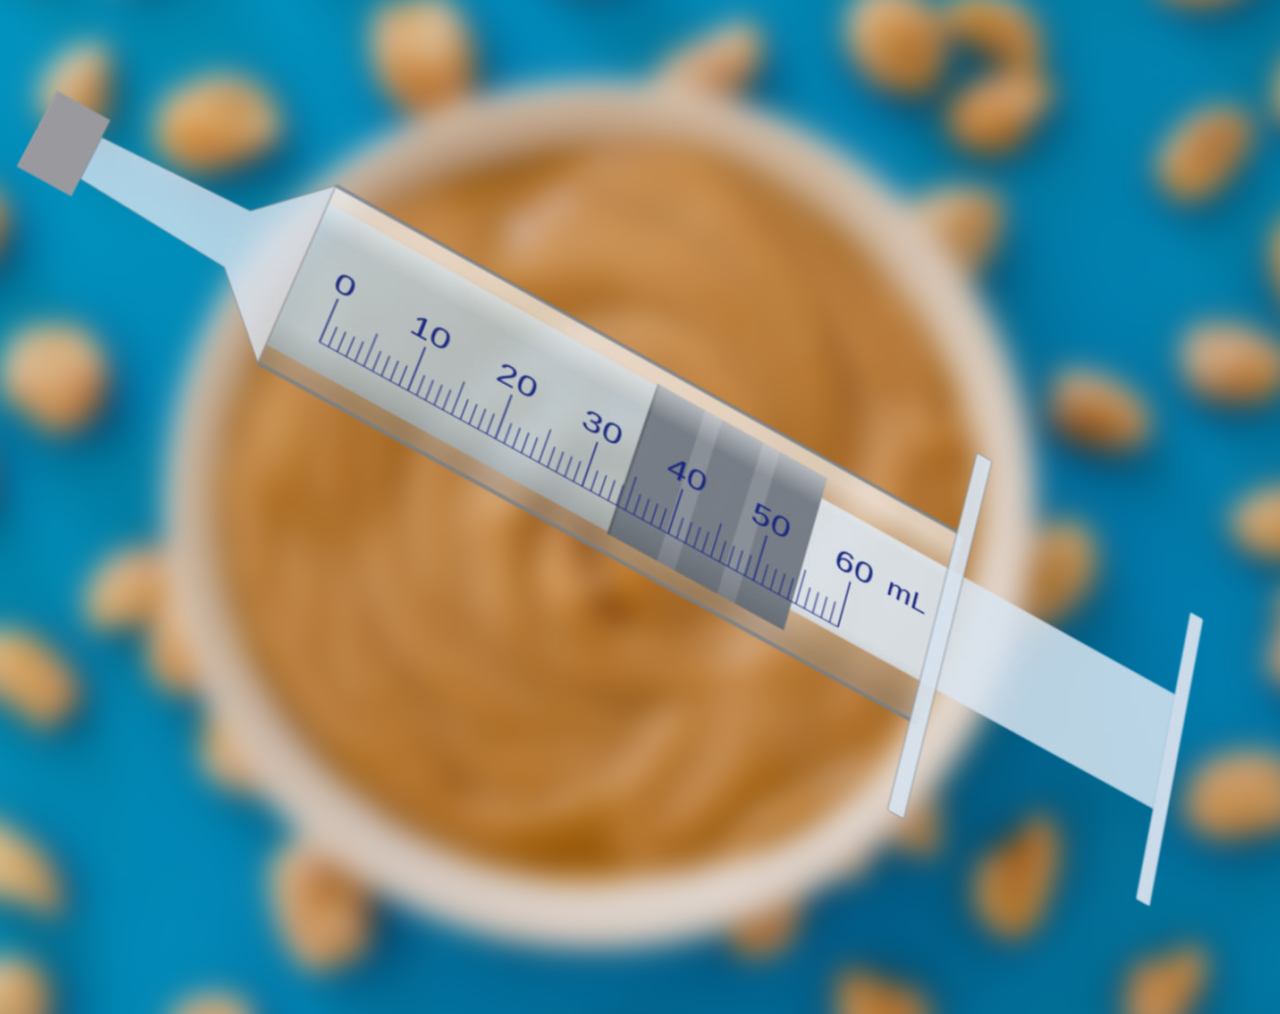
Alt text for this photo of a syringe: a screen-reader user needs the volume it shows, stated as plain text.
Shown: 34 mL
